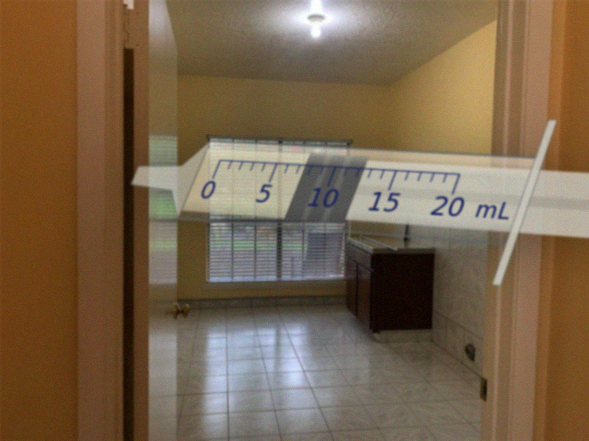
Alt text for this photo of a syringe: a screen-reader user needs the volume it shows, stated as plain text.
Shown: 7.5 mL
